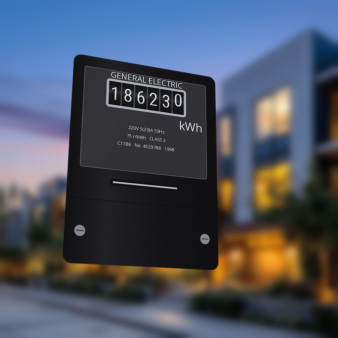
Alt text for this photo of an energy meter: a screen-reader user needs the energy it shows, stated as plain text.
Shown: 186230 kWh
